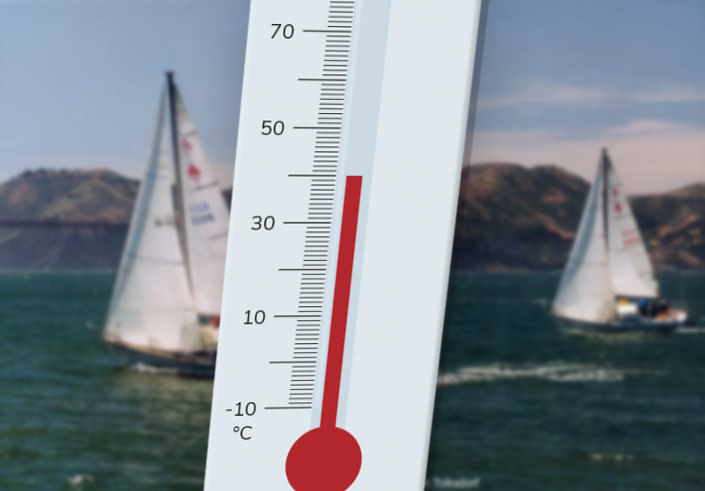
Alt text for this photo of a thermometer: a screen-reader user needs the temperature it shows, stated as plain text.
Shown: 40 °C
